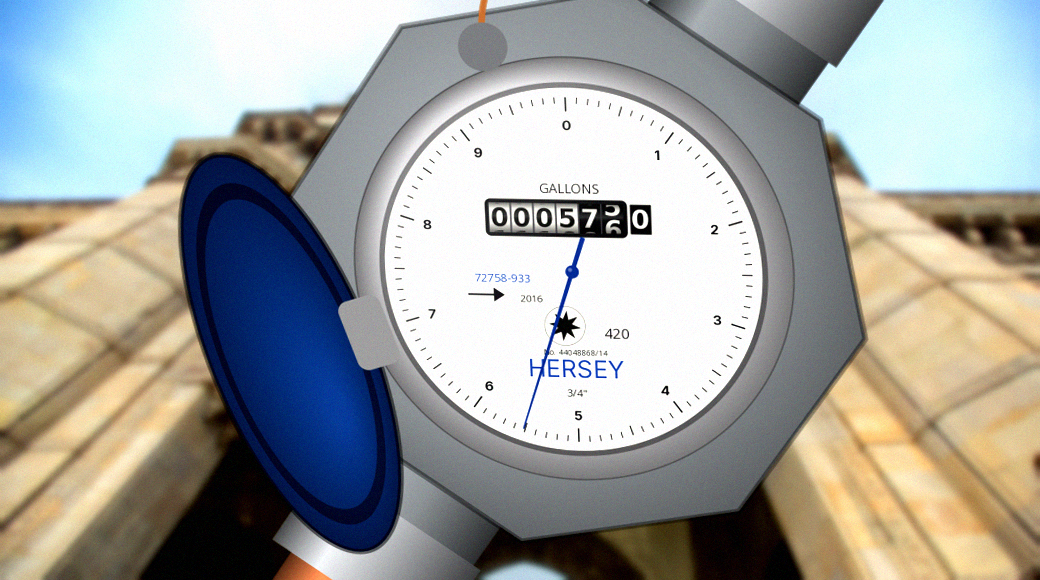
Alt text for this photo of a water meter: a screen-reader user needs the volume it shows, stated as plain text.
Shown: 5755.5 gal
